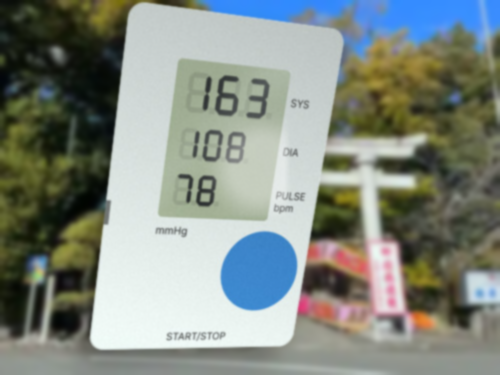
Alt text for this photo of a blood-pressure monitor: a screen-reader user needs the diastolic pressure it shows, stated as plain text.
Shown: 108 mmHg
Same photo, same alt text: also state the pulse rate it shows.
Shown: 78 bpm
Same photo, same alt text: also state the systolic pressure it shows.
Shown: 163 mmHg
